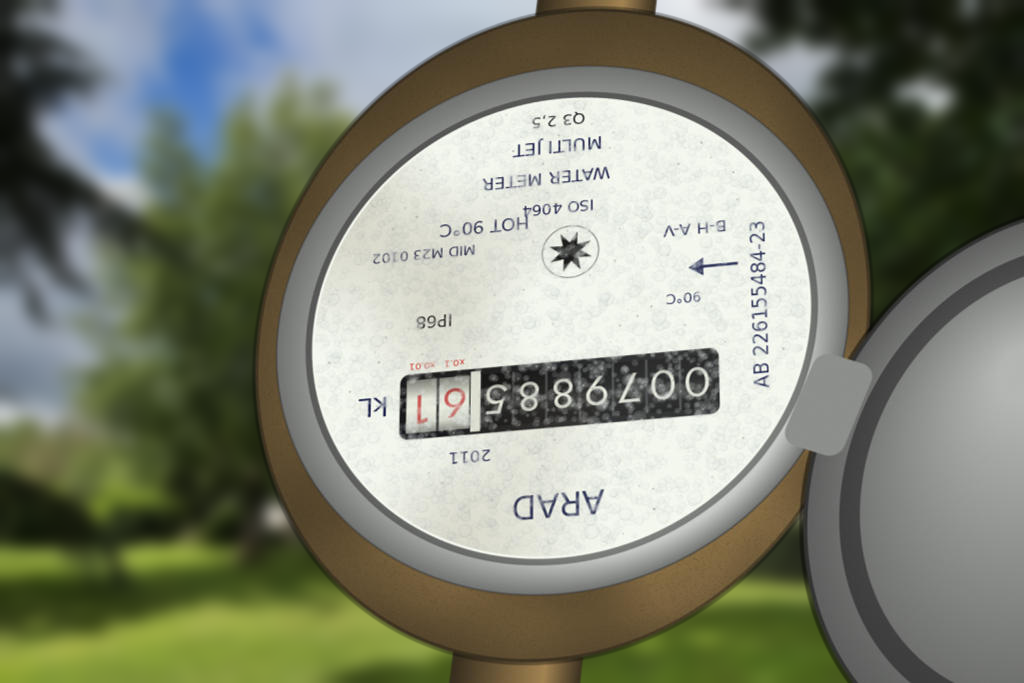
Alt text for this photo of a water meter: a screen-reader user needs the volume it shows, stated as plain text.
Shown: 79885.61 kL
